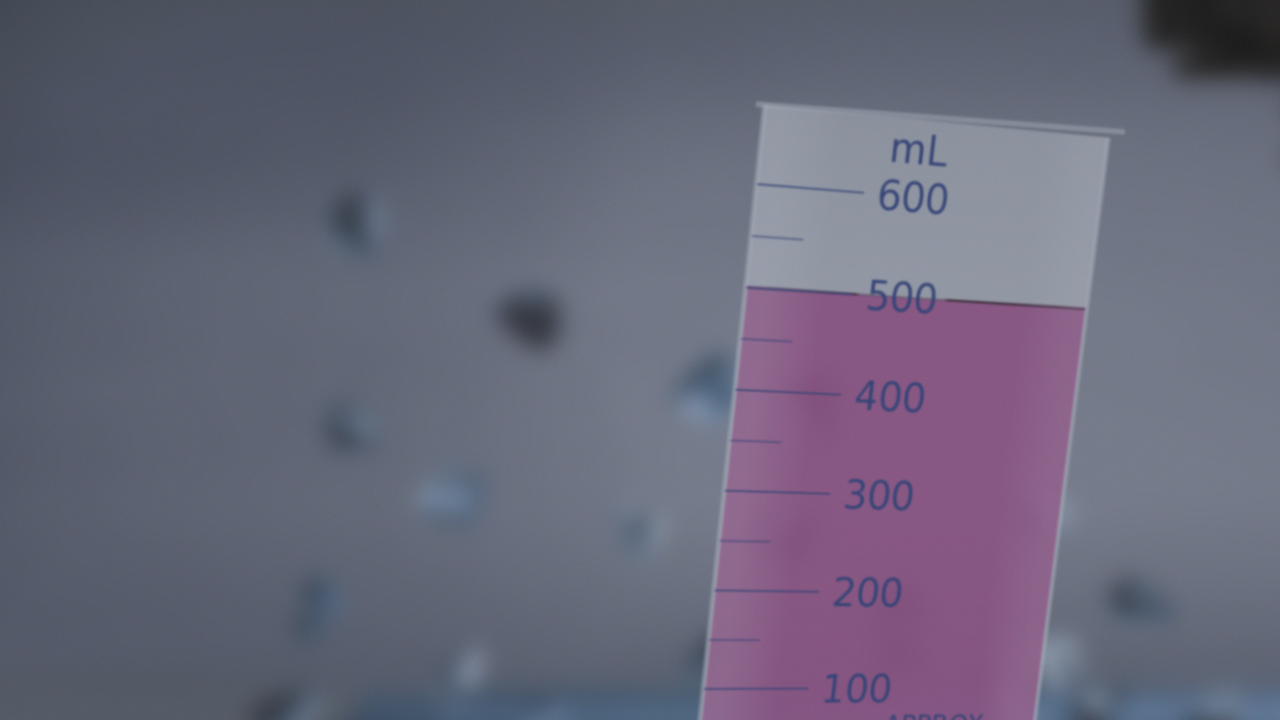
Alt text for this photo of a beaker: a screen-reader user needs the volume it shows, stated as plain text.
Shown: 500 mL
